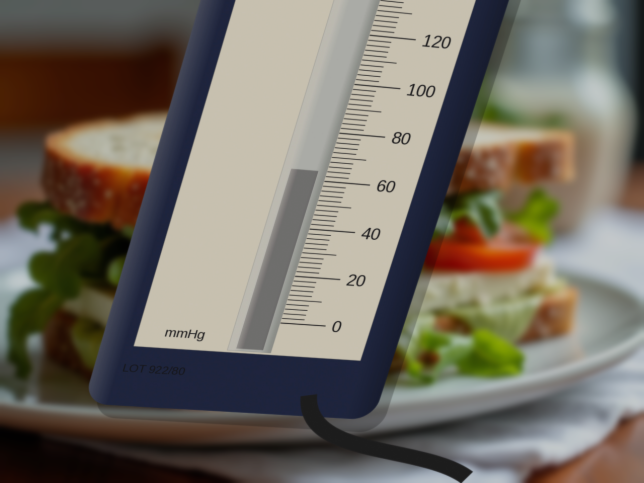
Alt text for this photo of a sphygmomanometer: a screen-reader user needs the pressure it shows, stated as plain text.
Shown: 64 mmHg
